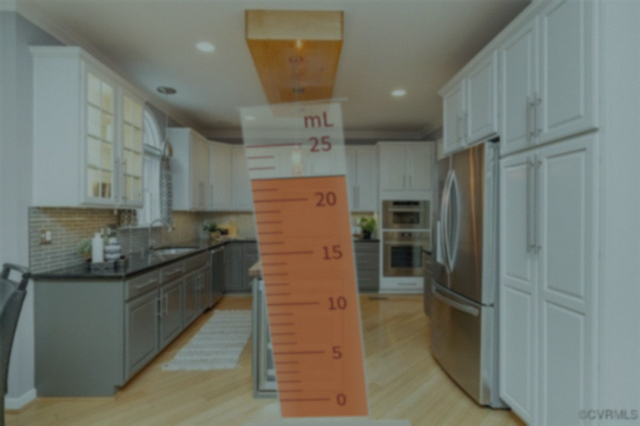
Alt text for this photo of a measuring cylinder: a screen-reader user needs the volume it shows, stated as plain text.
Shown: 22 mL
